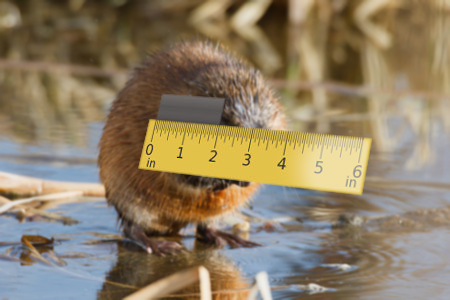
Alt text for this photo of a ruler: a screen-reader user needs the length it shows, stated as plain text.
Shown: 2 in
